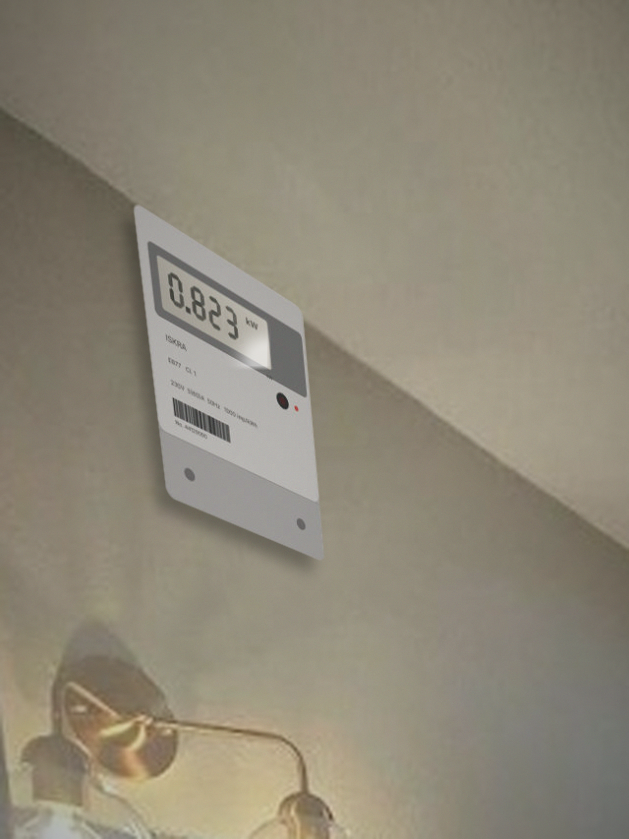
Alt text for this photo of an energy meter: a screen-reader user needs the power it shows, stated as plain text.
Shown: 0.823 kW
